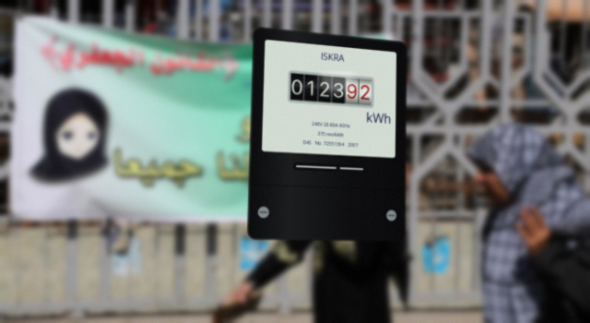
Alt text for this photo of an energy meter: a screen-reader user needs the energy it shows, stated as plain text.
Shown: 123.92 kWh
